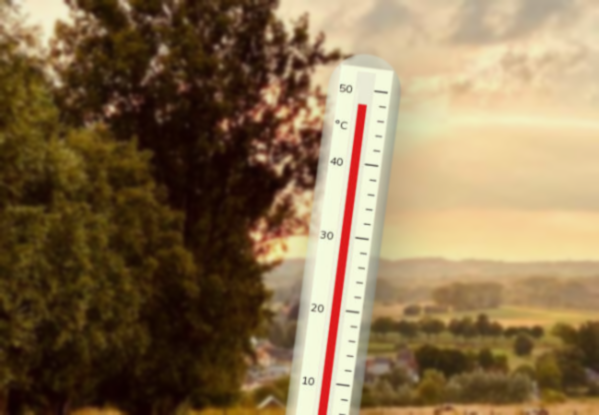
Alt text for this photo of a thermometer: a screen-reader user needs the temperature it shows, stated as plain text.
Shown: 48 °C
